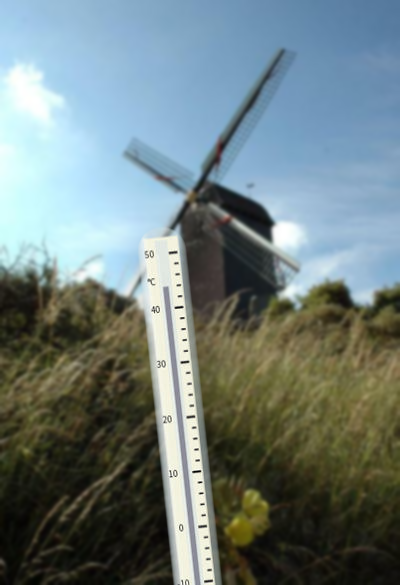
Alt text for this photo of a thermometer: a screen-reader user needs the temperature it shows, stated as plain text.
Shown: 44 °C
